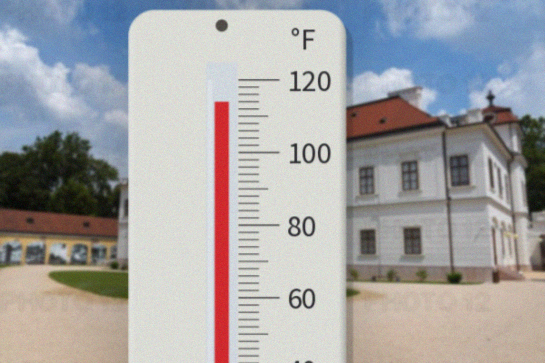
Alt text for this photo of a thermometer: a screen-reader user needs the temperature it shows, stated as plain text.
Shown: 114 °F
